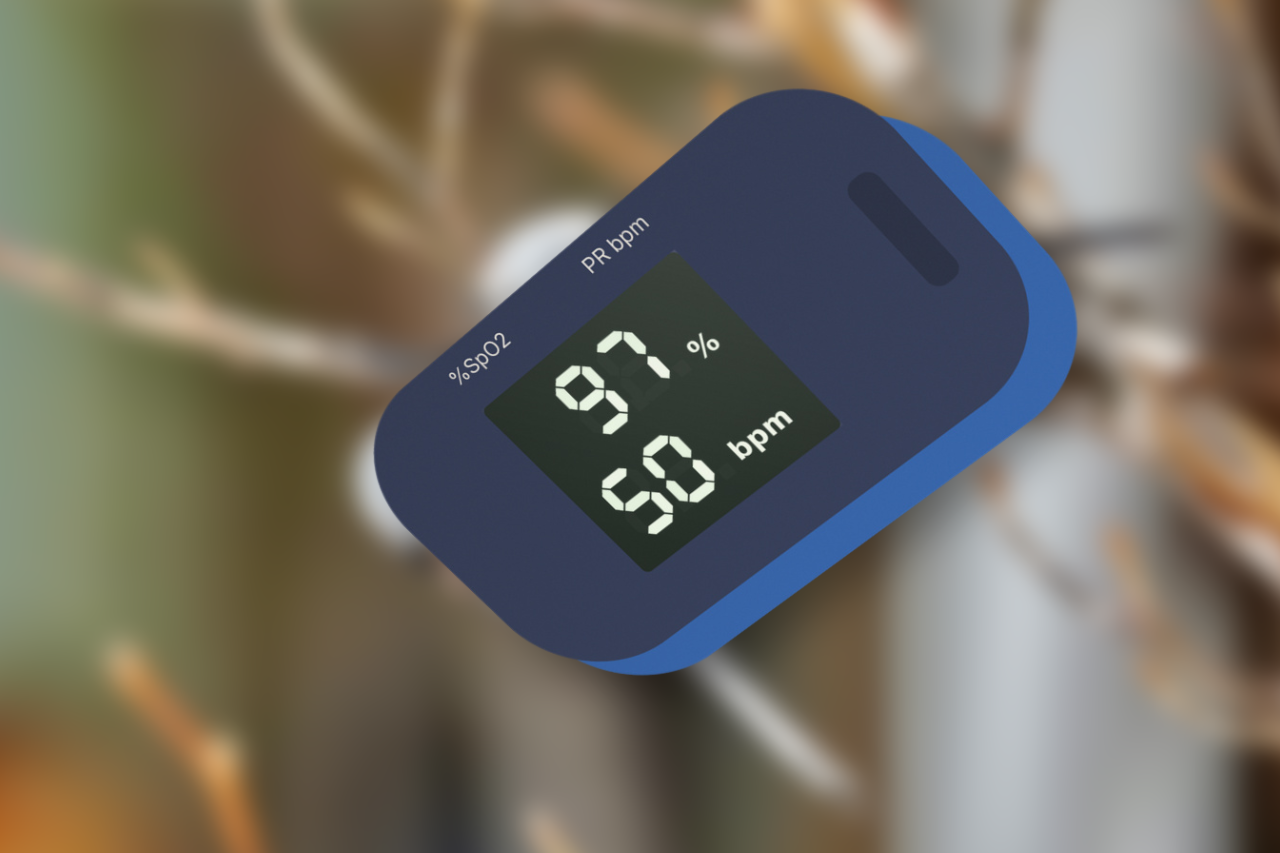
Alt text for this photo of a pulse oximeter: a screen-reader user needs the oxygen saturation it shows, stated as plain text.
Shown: 97 %
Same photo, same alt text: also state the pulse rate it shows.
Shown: 50 bpm
